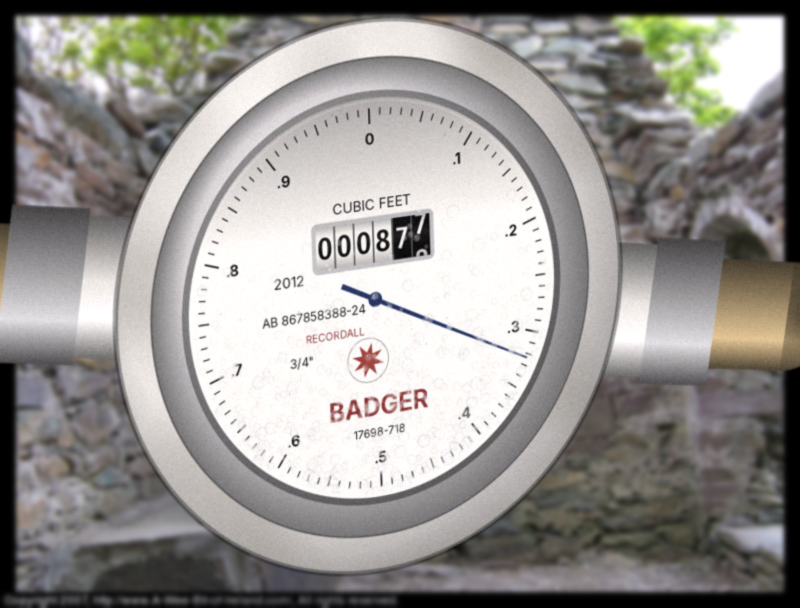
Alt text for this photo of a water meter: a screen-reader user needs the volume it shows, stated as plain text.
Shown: 877.32 ft³
